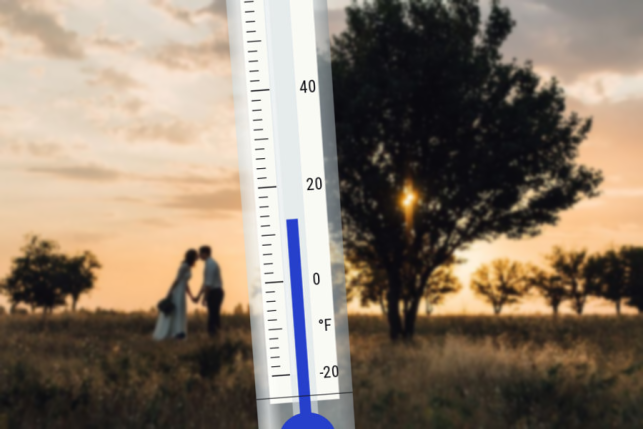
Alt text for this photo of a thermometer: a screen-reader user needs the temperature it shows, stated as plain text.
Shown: 13 °F
